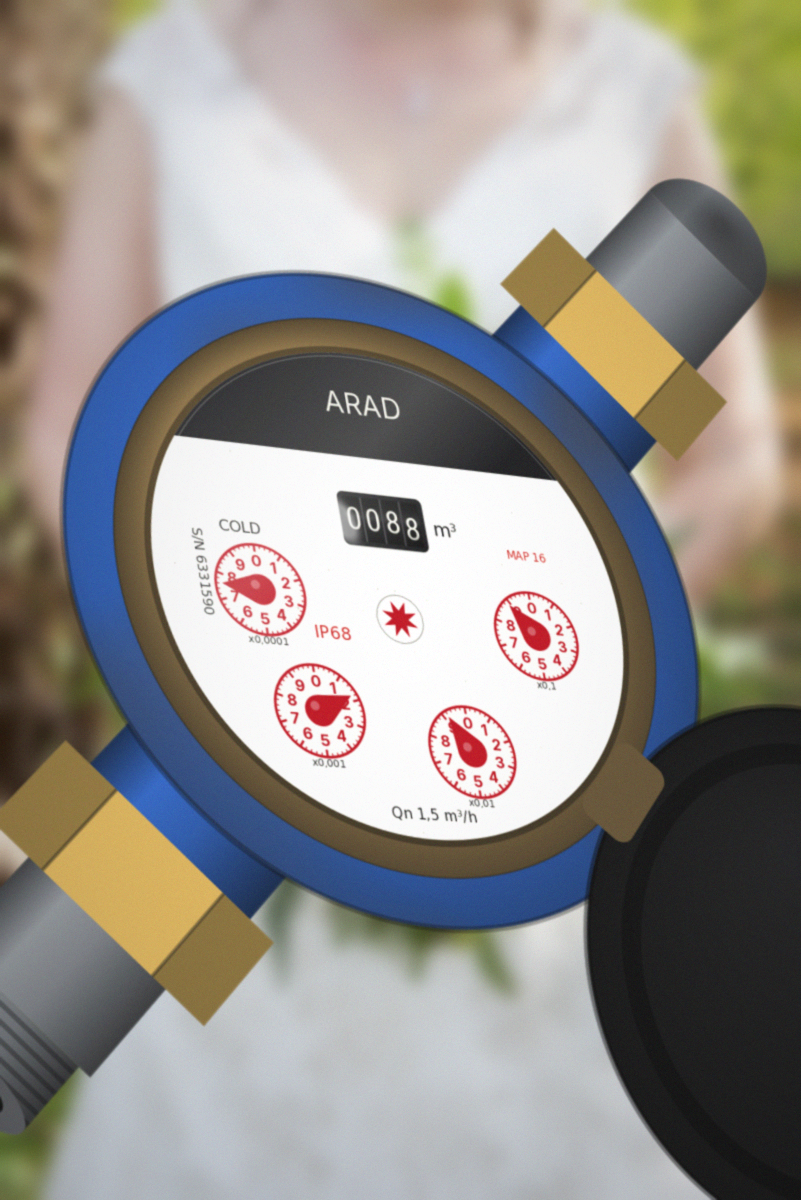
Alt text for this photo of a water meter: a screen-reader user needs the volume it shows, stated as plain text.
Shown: 87.8917 m³
